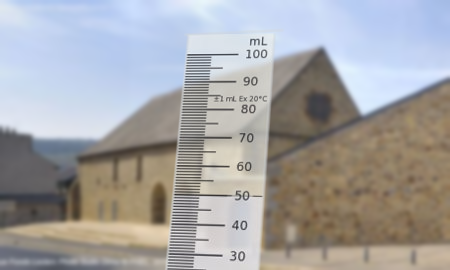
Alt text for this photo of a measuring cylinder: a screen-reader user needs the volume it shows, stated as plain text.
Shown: 50 mL
